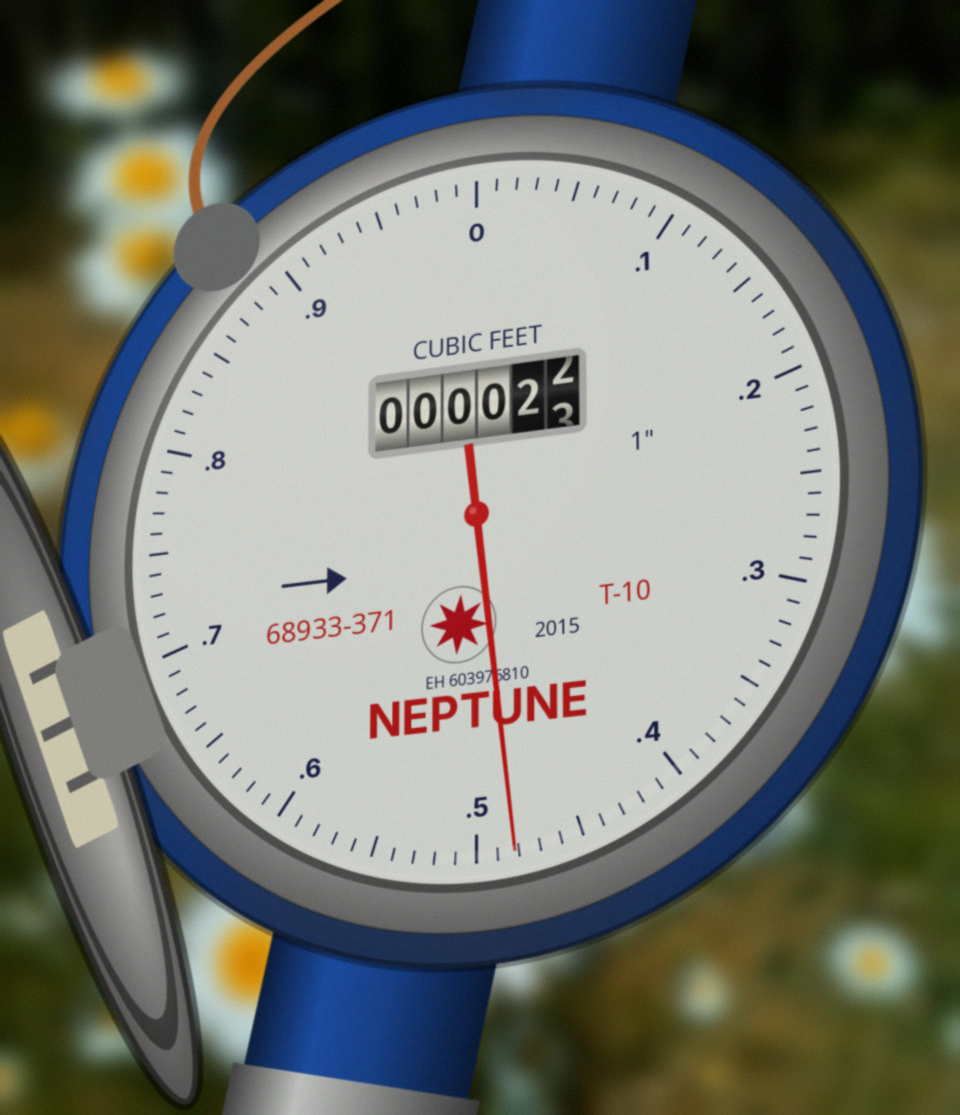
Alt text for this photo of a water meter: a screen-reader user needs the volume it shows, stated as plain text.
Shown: 22.48 ft³
